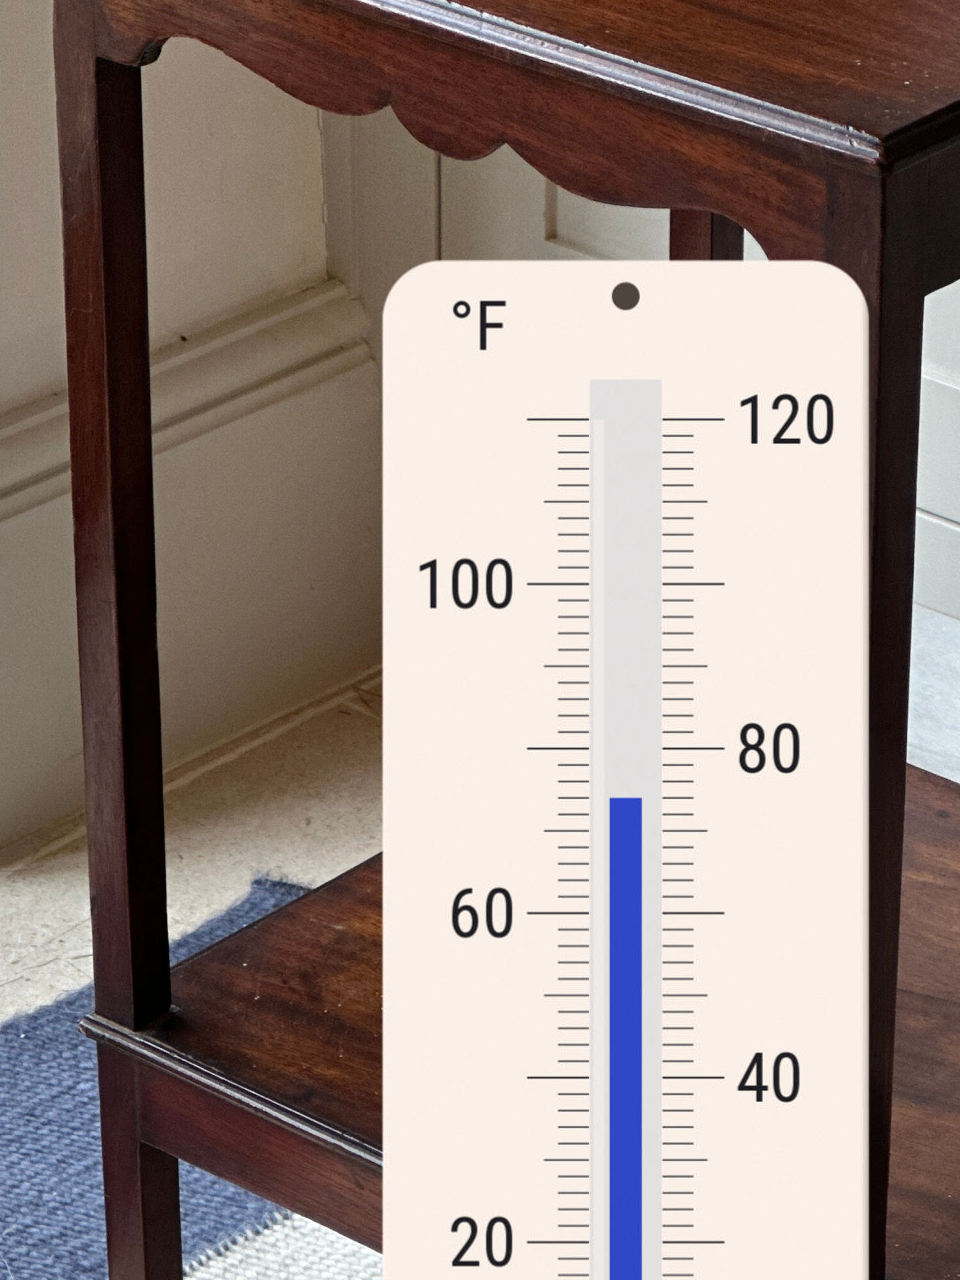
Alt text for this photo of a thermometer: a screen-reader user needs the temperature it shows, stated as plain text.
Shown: 74 °F
